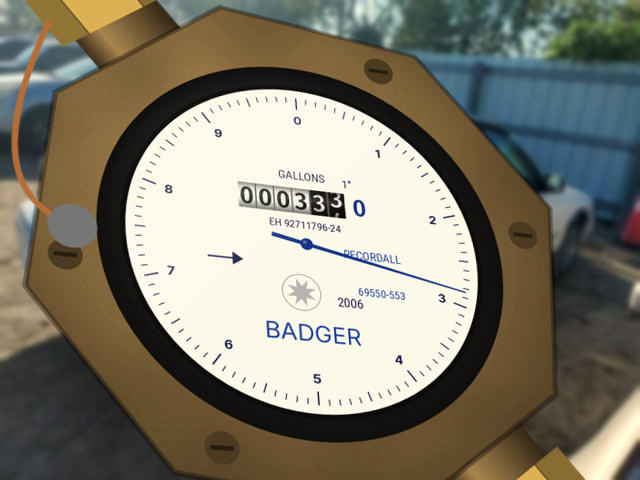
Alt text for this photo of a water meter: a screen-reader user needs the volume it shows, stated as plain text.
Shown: 3332.8 gal
